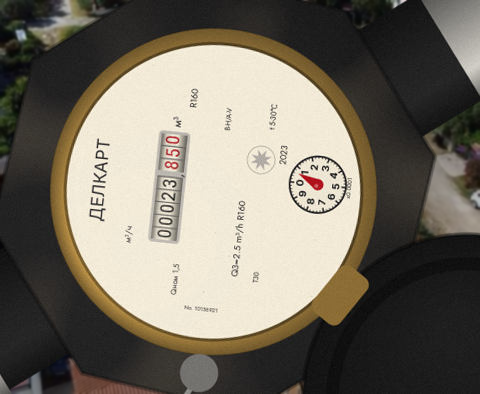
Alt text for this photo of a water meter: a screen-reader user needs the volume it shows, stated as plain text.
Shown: 23.8500 m³
